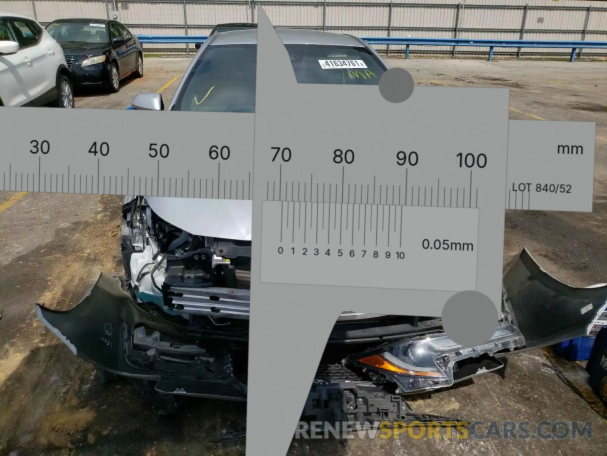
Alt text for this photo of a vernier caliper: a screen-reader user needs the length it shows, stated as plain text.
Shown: 70.4 mm
